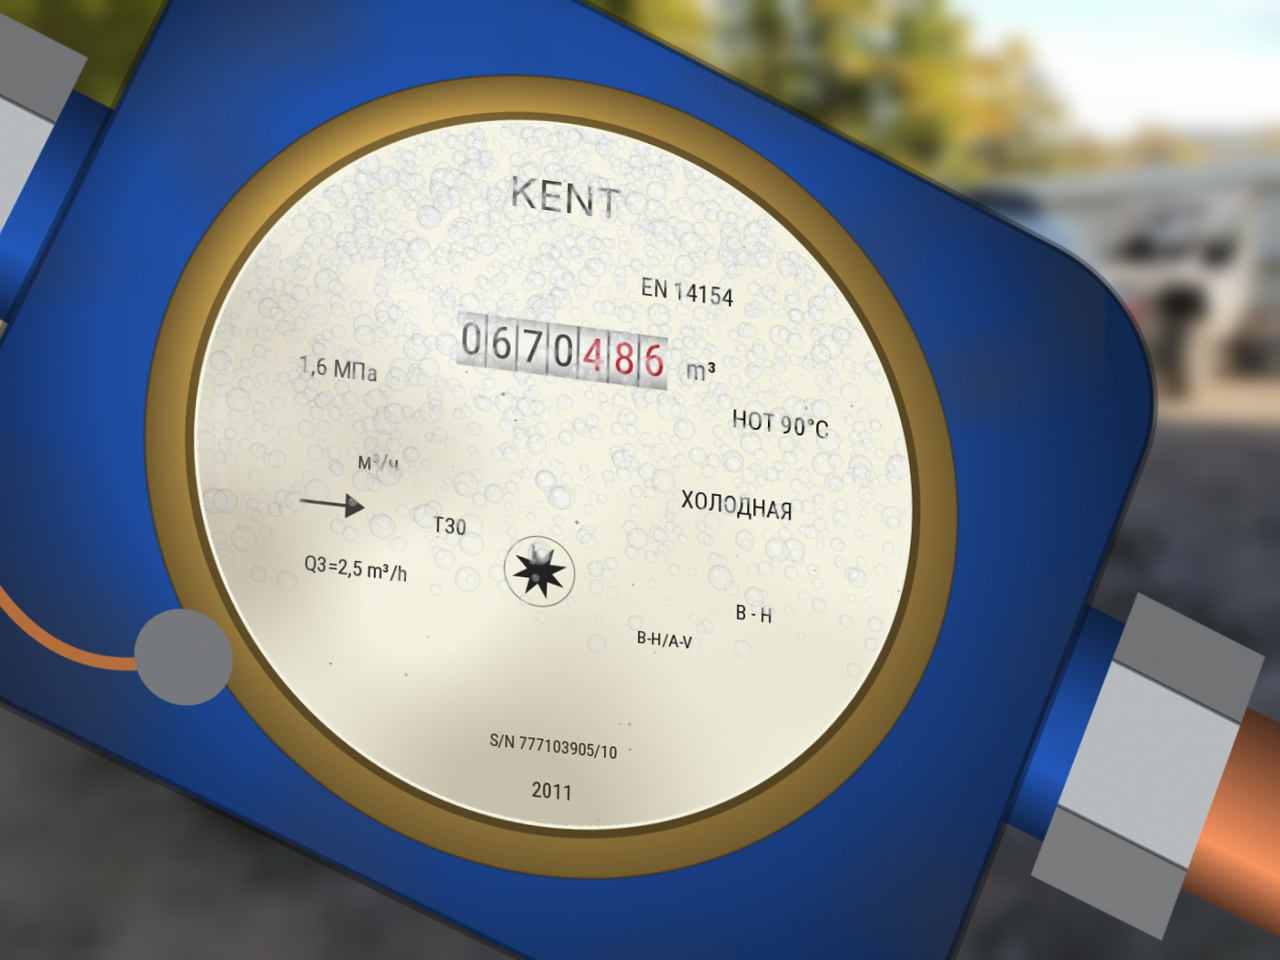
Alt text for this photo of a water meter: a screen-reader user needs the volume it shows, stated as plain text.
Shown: 670.486 m³
